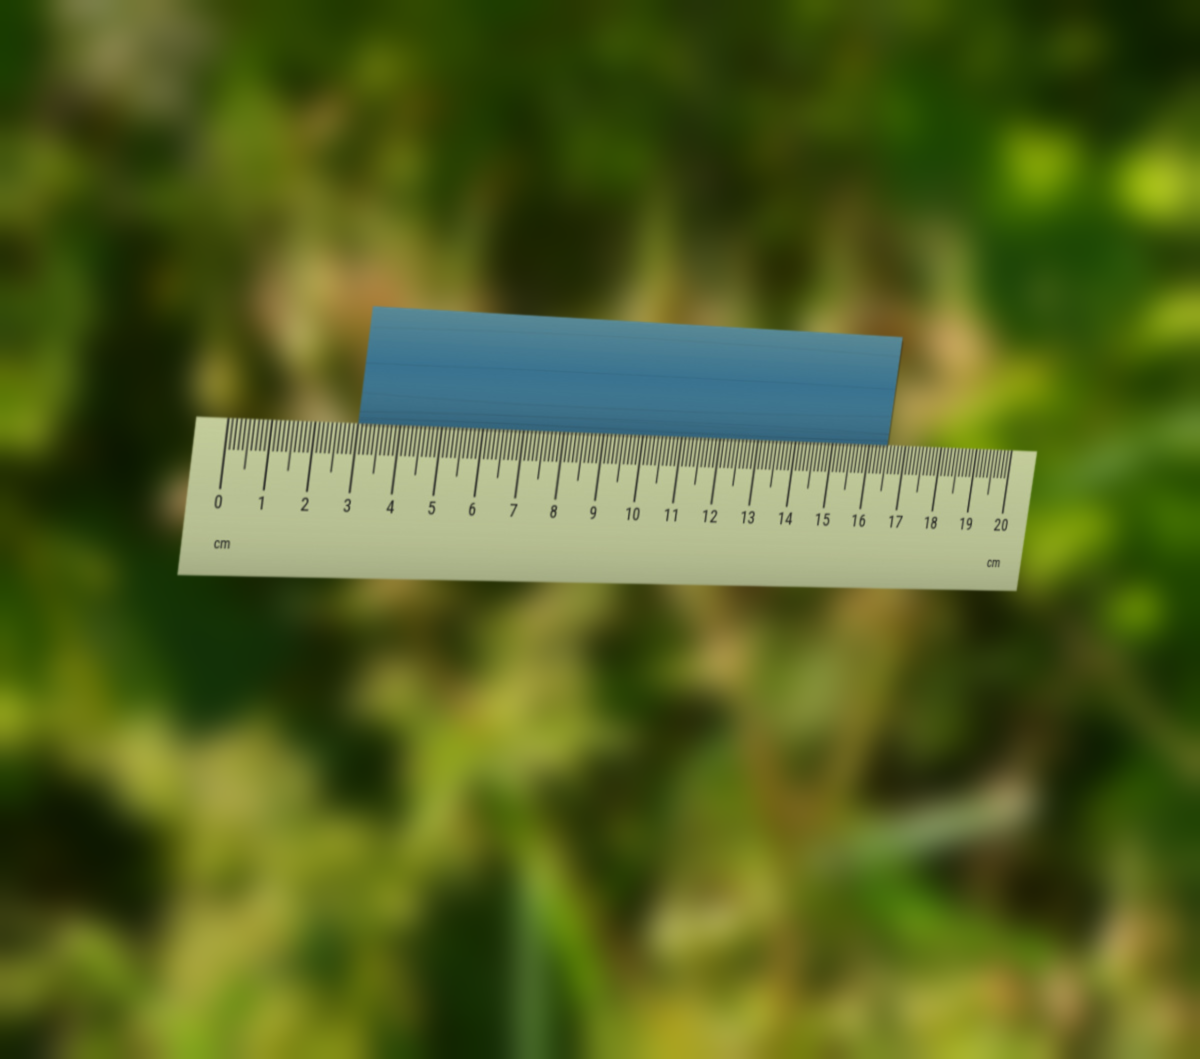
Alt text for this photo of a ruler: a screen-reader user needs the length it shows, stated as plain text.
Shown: 13.5 cm
